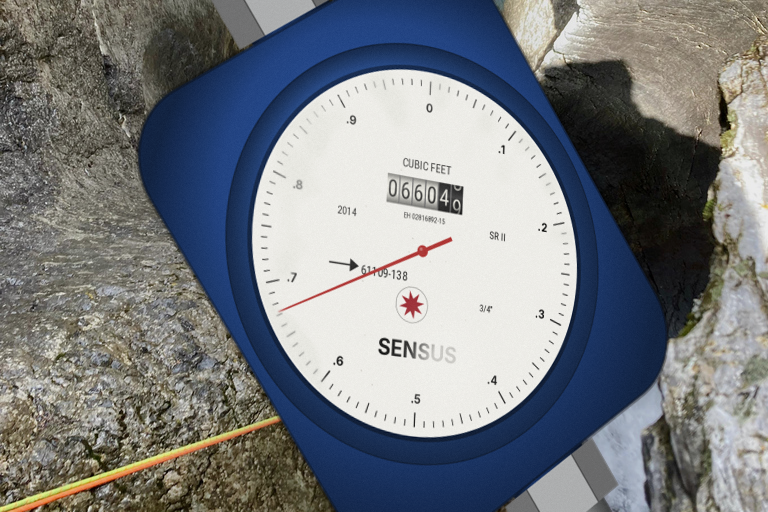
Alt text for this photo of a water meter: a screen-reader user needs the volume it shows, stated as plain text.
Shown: 66048.67 ft³
